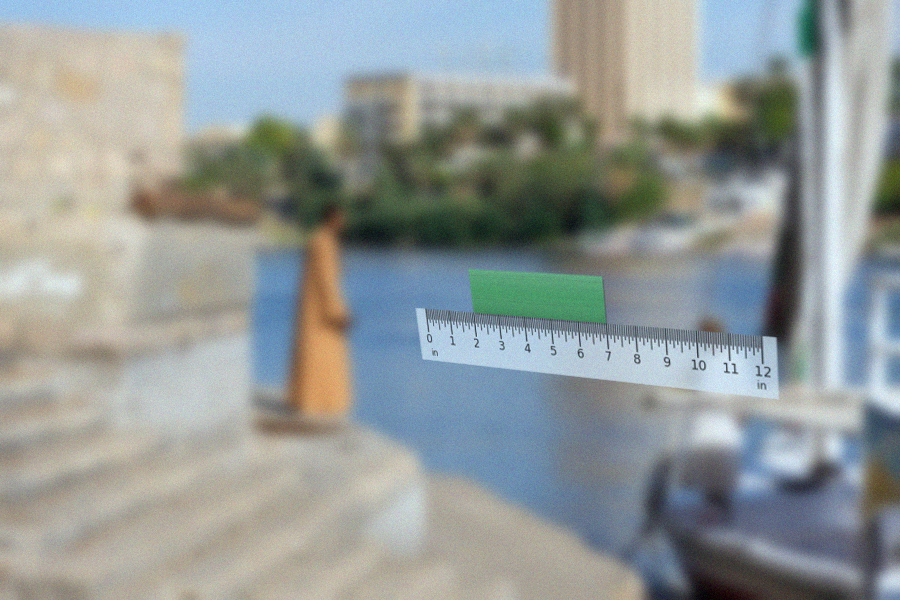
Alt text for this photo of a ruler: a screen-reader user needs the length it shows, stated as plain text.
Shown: 5 in
